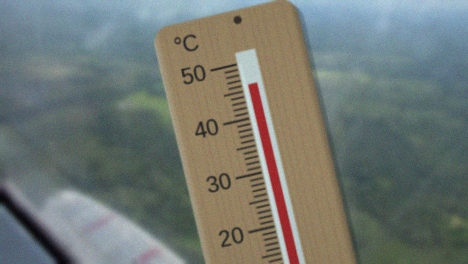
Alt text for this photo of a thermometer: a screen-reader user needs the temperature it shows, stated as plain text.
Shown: 46 °C
